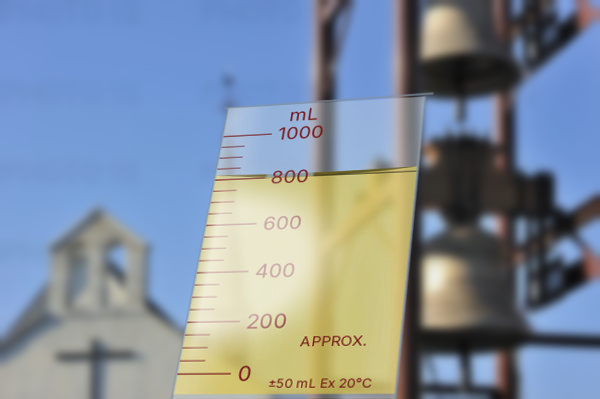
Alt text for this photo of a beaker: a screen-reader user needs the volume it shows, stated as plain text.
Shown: 800 mL
